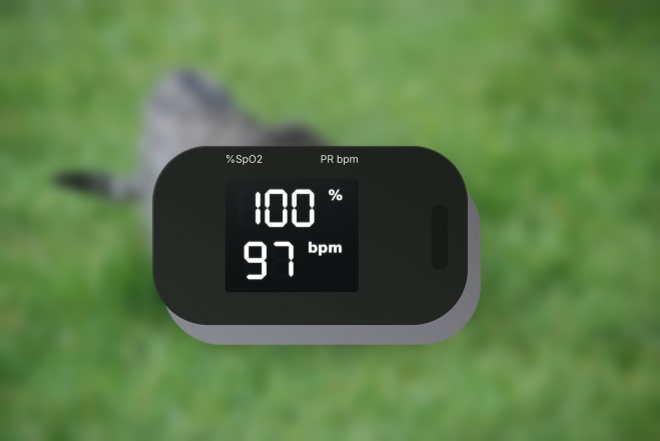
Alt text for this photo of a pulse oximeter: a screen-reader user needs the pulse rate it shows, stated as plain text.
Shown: 97 bpm
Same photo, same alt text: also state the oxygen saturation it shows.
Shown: 100 %
